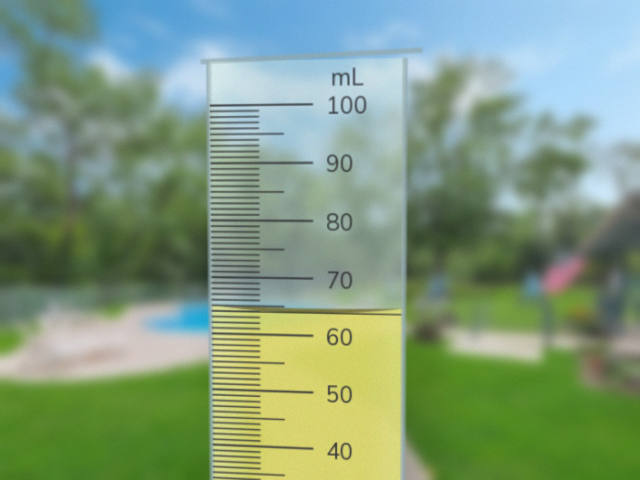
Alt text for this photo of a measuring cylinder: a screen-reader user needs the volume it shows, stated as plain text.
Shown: 64 mL
